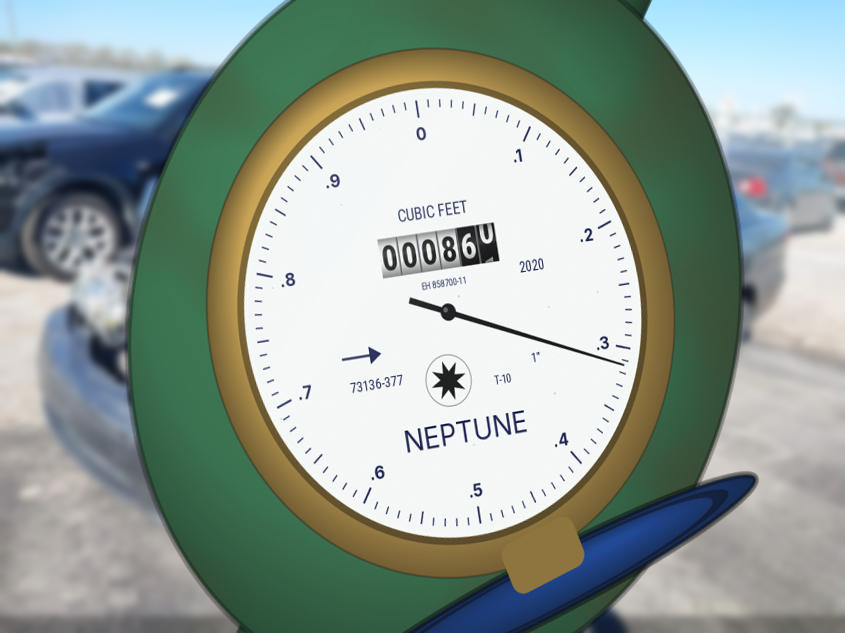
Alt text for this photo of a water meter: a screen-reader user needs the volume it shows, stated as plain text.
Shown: 860.31 ft³
